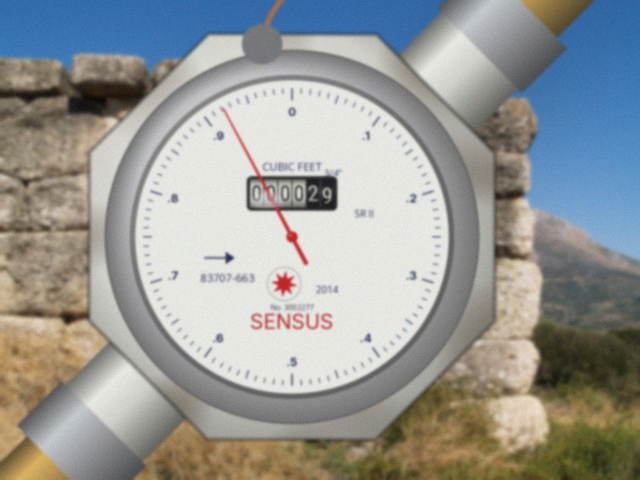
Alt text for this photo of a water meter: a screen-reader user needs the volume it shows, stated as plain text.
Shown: 28.92 ft³
